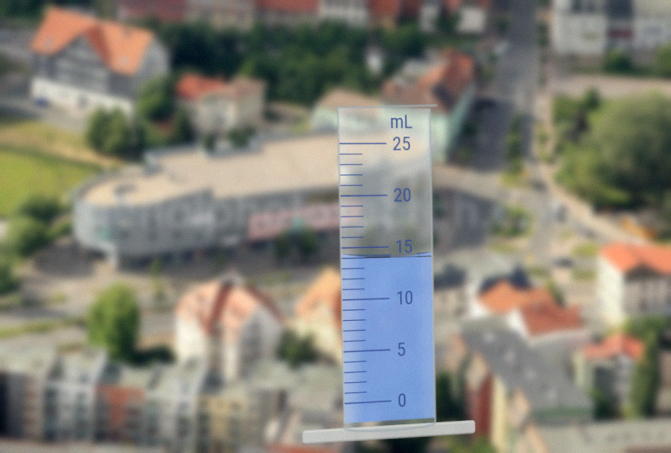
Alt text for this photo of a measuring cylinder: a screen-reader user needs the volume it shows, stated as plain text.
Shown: 14 mL
